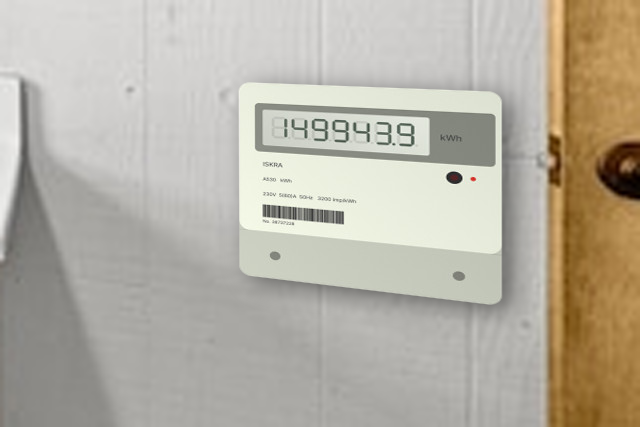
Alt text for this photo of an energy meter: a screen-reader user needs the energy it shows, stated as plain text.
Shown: 149943.9 kWh
